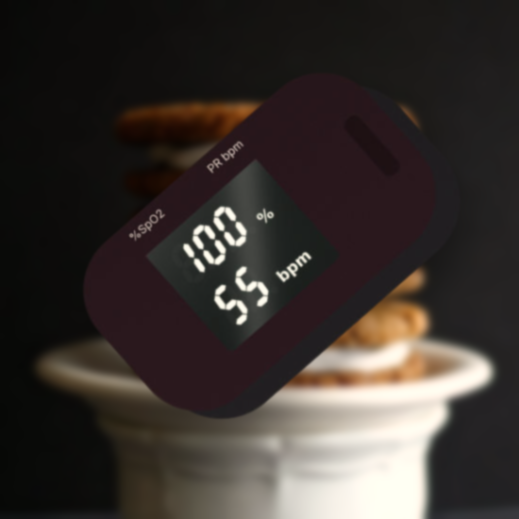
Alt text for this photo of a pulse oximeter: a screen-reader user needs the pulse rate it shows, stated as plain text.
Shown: 55 bpm
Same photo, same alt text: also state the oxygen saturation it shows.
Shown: 100 %
